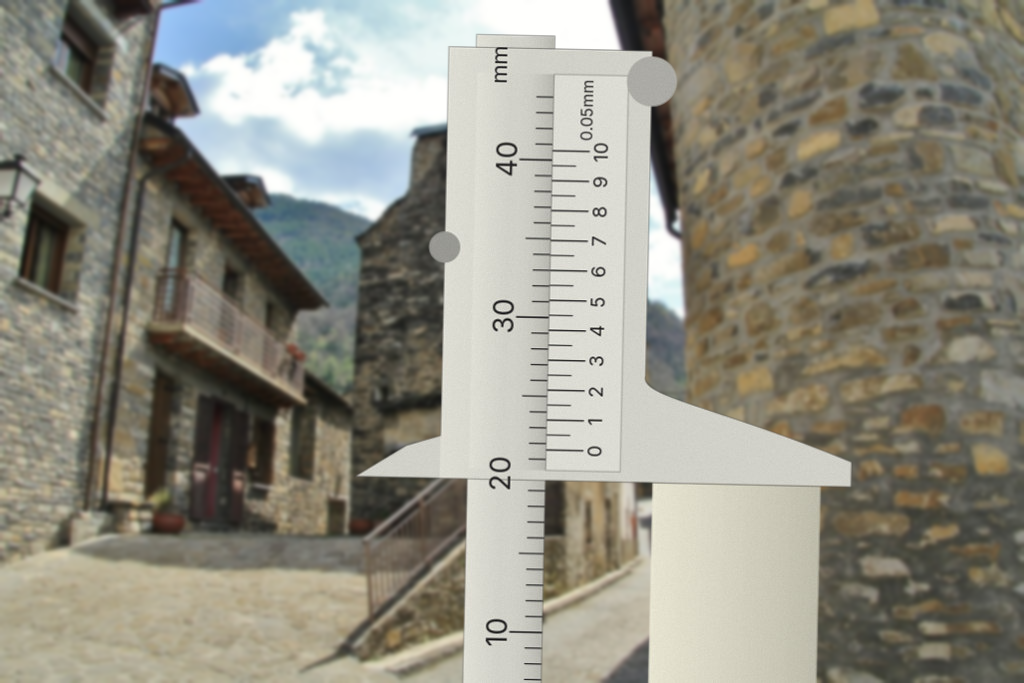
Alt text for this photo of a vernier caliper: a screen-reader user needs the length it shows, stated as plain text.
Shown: 21.6 mm
